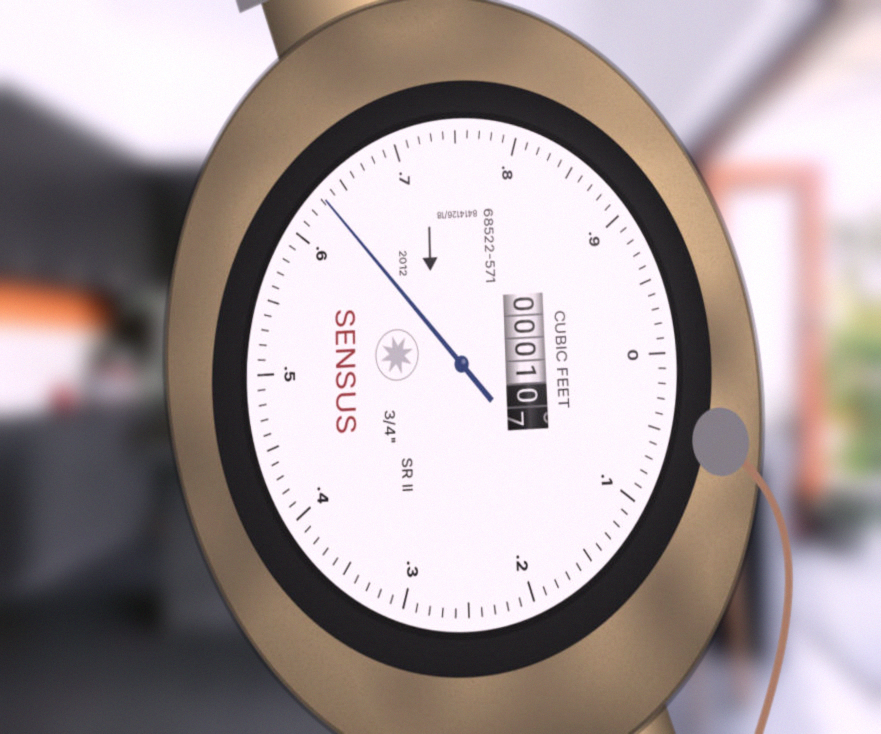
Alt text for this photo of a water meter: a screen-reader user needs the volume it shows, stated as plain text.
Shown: 106.63 ft³
